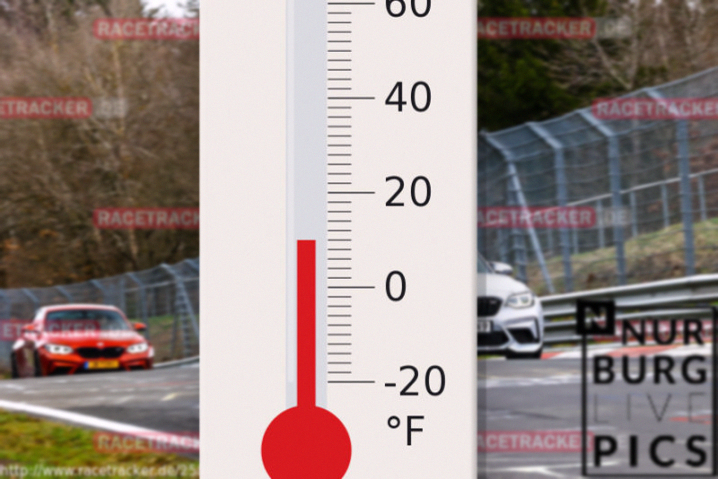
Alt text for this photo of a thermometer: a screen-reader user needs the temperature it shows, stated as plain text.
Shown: 10 °F
